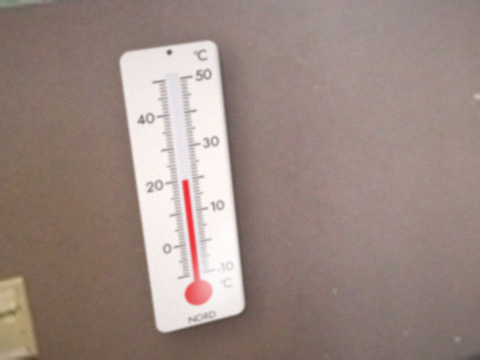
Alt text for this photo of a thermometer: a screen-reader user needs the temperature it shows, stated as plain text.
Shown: 20 °C
